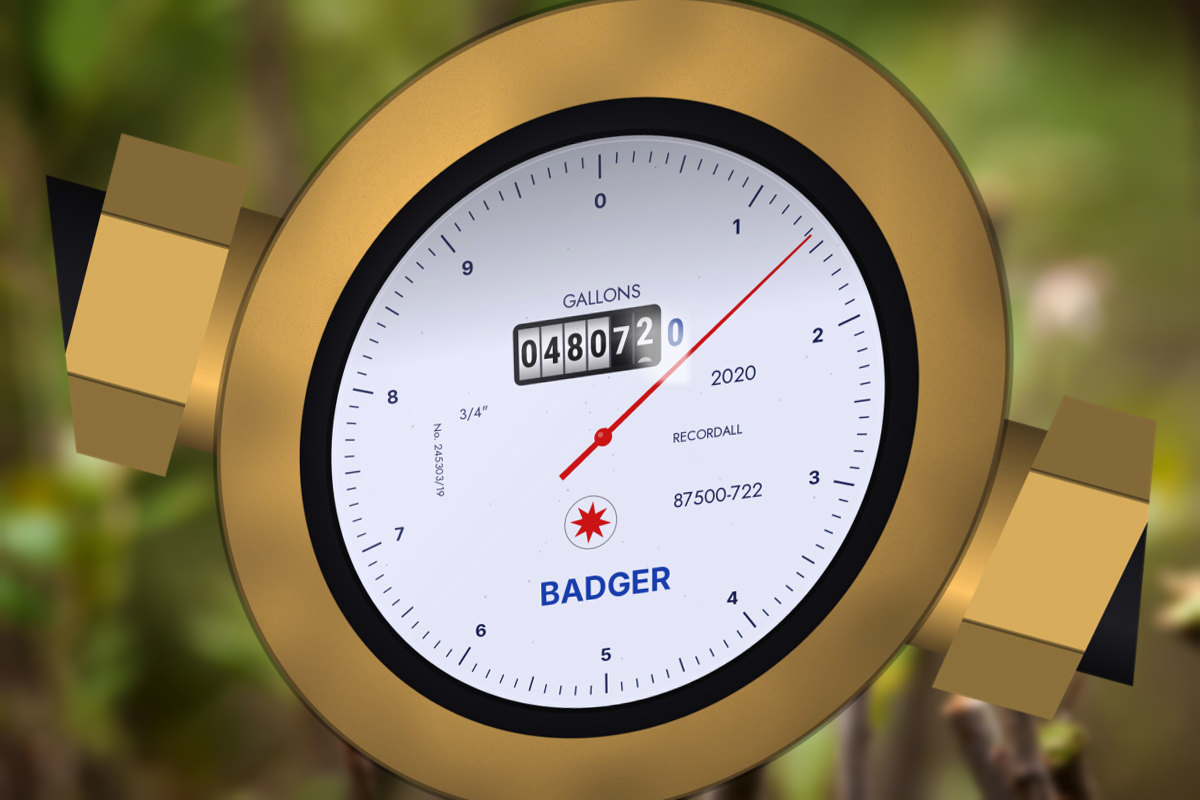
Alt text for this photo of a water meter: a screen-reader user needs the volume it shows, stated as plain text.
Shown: 480721.4 gal
